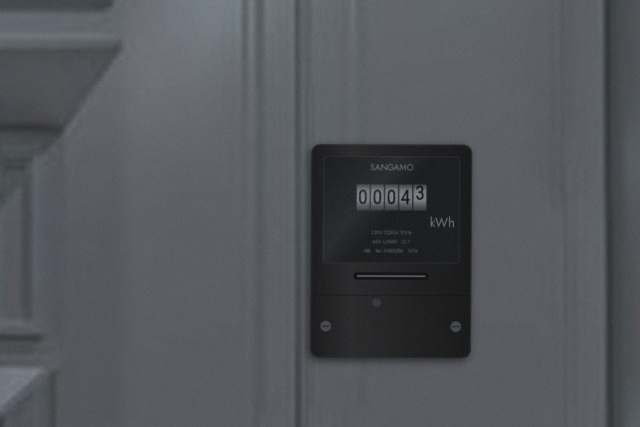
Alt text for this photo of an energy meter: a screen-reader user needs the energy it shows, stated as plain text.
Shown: 43 kWh
